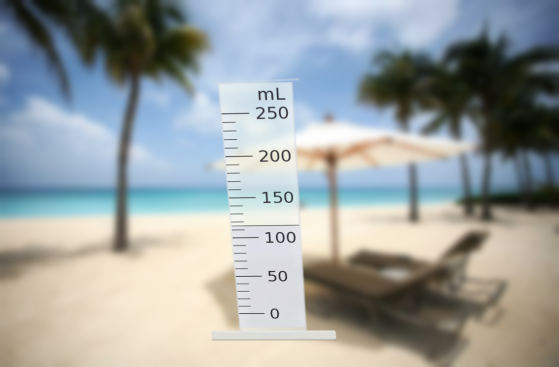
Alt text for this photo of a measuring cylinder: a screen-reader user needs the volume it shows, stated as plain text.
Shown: 115 mL
